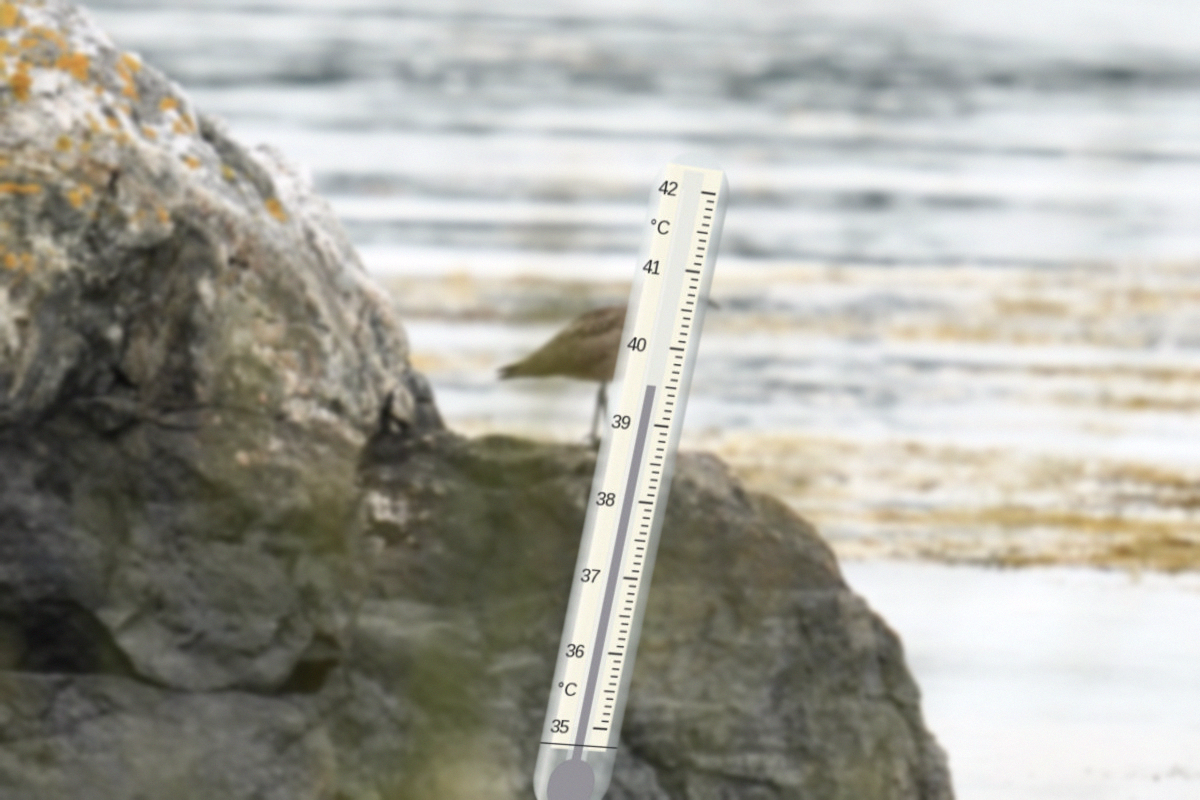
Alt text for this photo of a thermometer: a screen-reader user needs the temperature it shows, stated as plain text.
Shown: 39.5 °C
